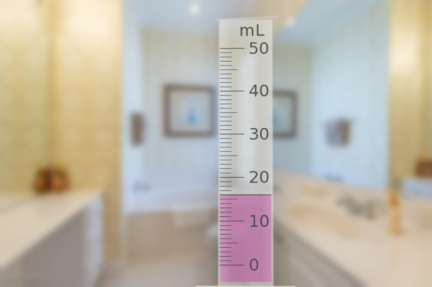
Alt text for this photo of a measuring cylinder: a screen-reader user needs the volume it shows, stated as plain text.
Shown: 16 mL
